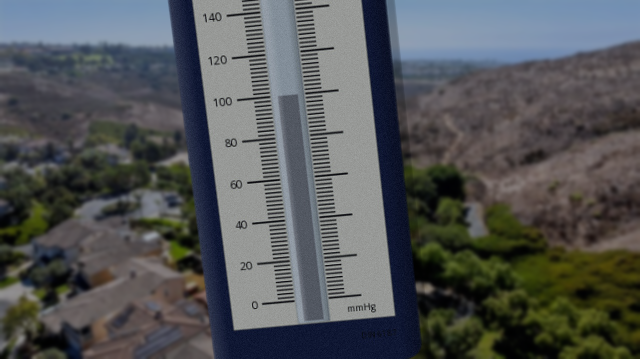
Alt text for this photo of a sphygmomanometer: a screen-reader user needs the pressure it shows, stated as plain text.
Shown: 100 mmHg
